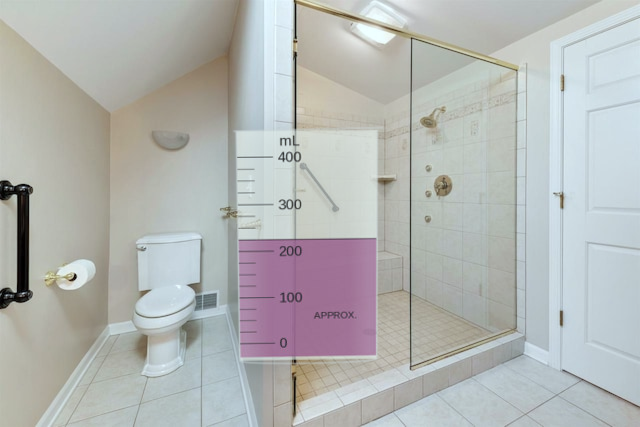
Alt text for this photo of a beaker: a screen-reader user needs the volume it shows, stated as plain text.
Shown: 225 mL
